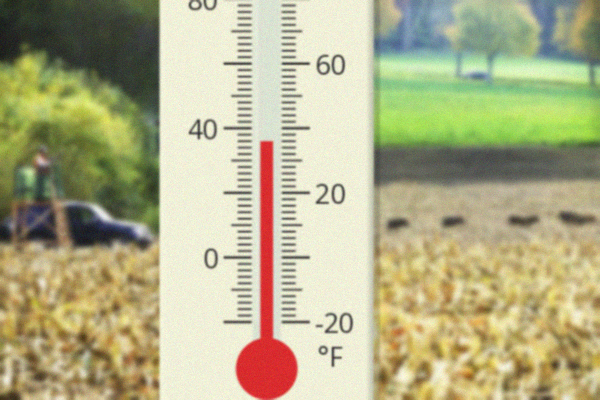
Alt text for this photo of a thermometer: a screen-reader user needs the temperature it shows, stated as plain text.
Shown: 36 °F
